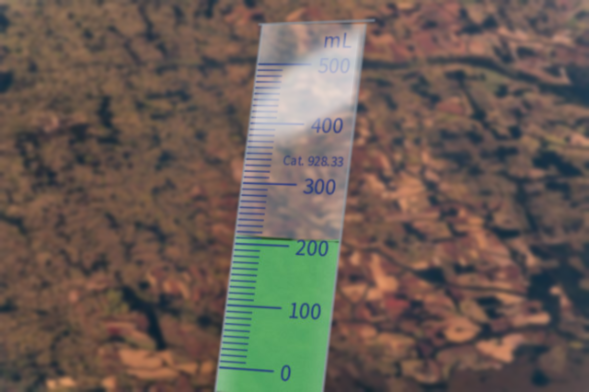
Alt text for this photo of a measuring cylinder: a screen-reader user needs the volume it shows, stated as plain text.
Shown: 210 mL
